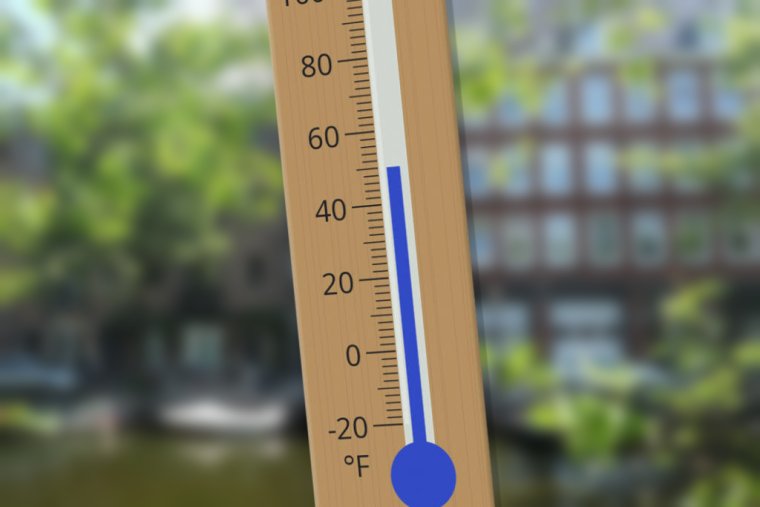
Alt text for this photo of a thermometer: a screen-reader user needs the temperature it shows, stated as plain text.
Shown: 50 °F
